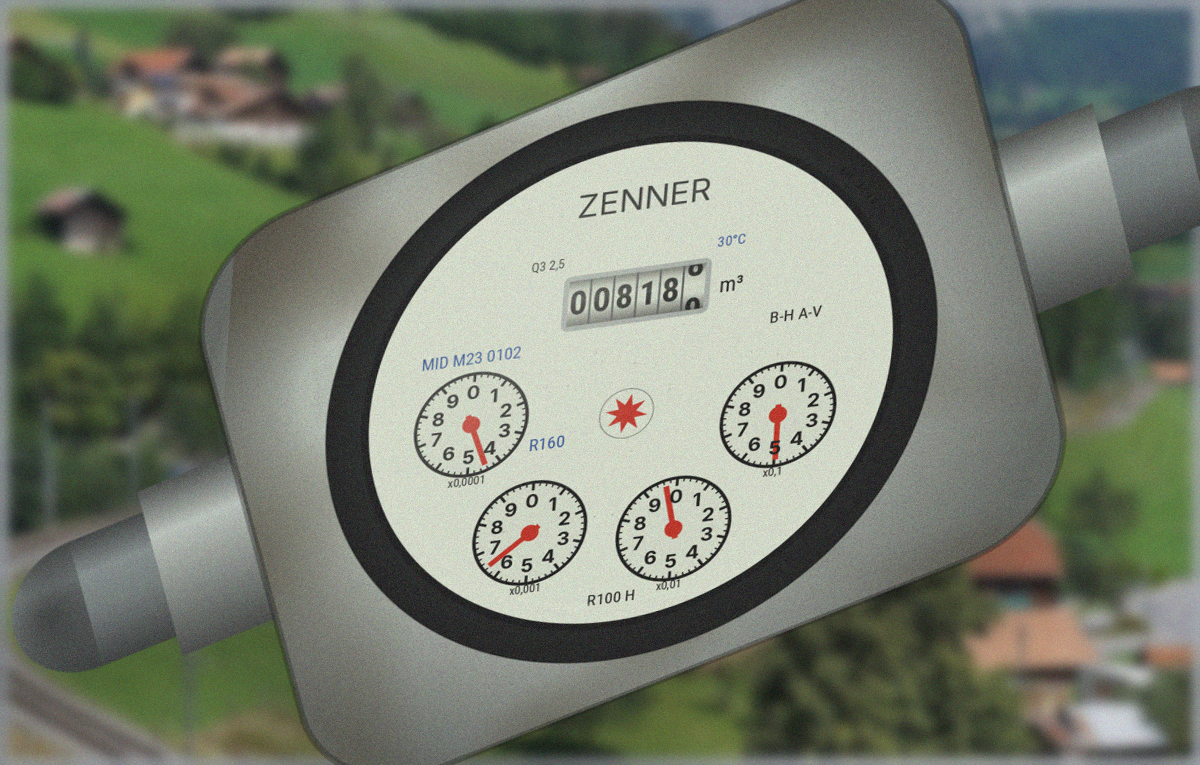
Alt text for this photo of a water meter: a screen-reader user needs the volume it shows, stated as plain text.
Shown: 8188.4964 m³
